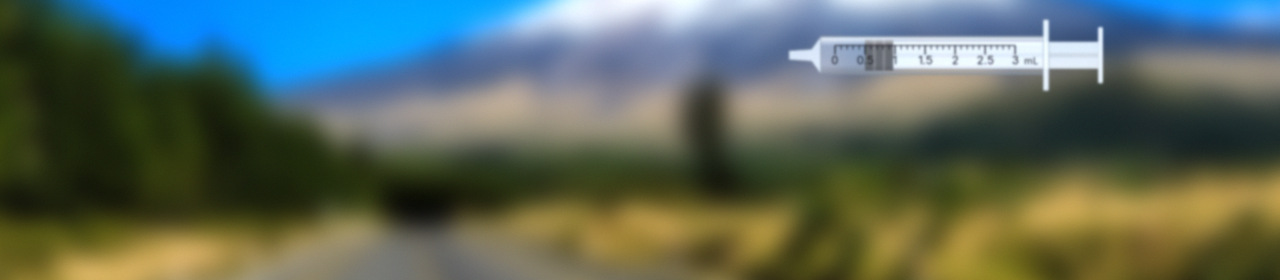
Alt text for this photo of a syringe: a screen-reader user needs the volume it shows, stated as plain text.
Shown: 0.5 mL
